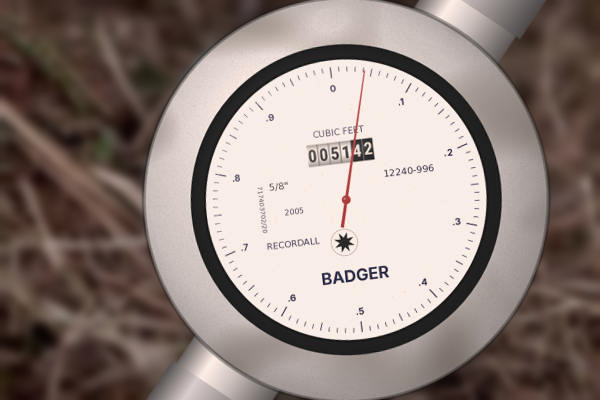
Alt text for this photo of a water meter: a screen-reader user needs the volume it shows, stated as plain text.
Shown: 5142.04 ft³
